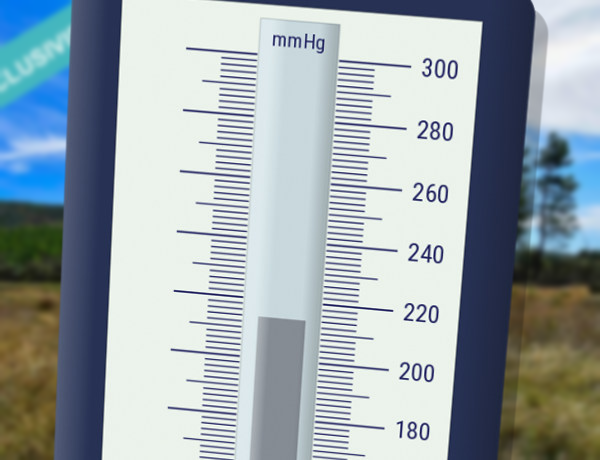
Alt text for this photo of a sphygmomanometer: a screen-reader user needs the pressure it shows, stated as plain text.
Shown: 214 mmHg
